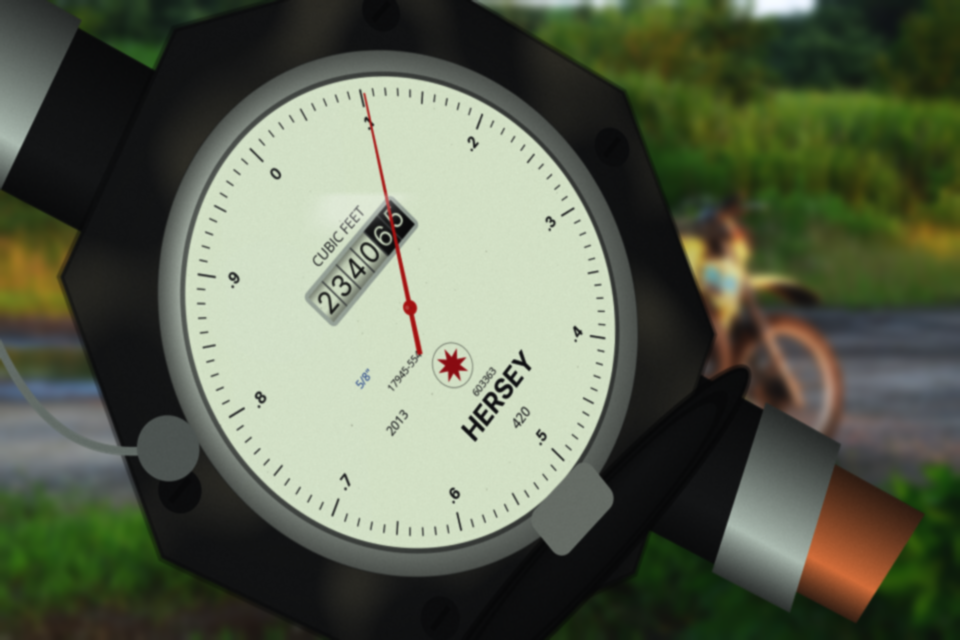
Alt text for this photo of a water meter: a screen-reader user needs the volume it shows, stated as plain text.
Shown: 234065.10 ft³
